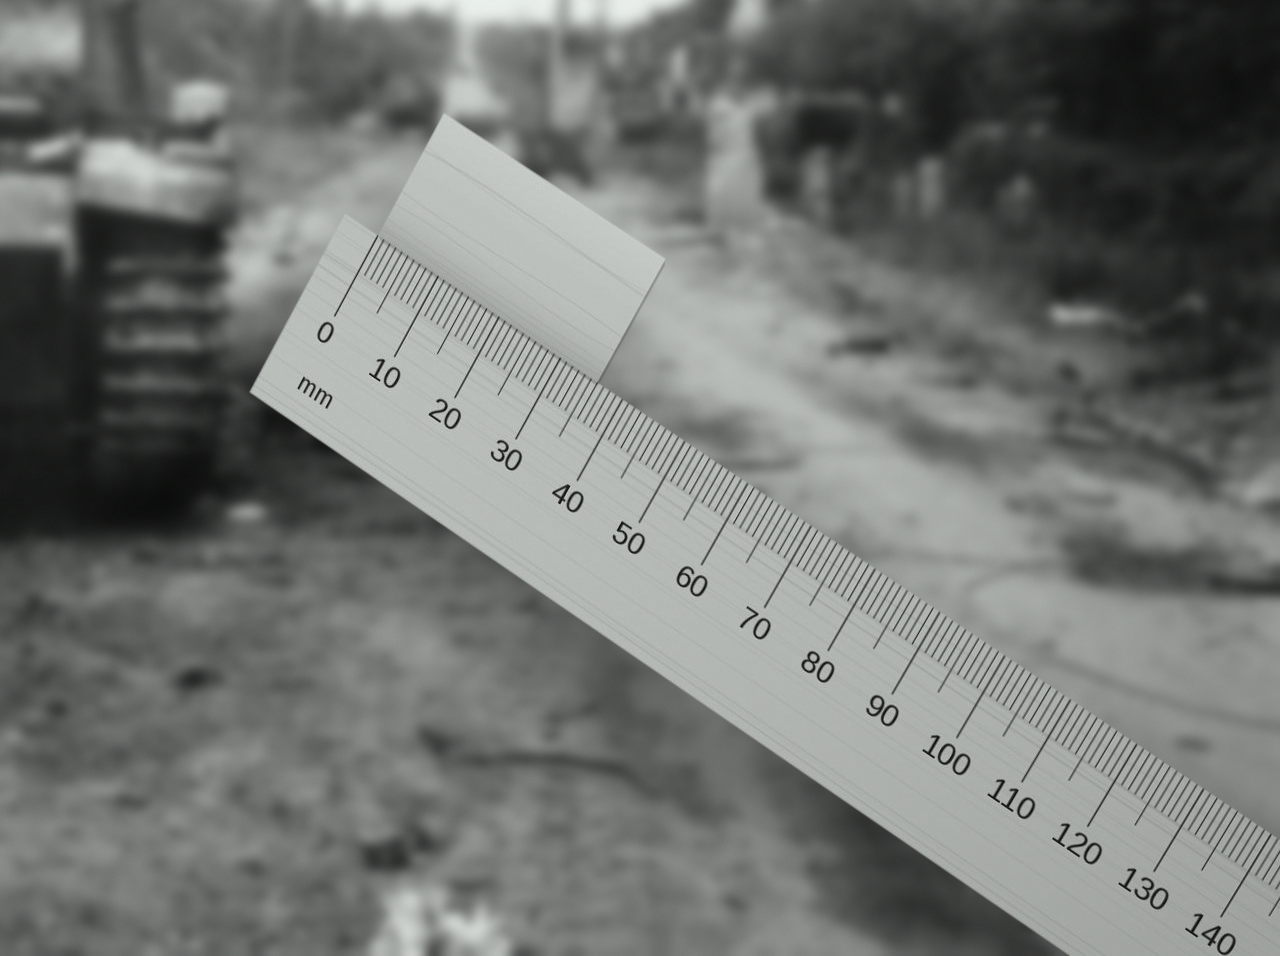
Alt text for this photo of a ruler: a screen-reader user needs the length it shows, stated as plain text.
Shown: 36 mm
